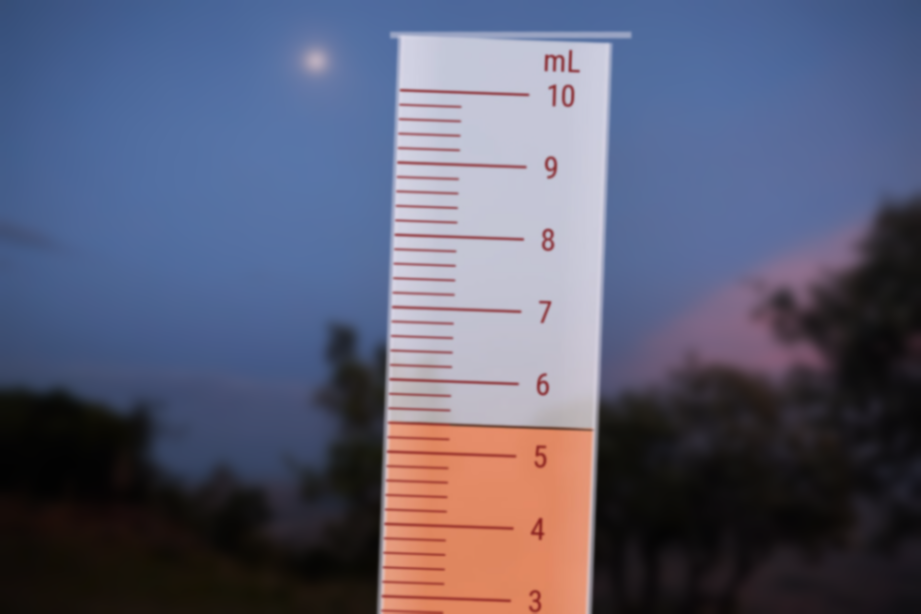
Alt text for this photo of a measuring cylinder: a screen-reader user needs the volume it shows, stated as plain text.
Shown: 5.4 mL
